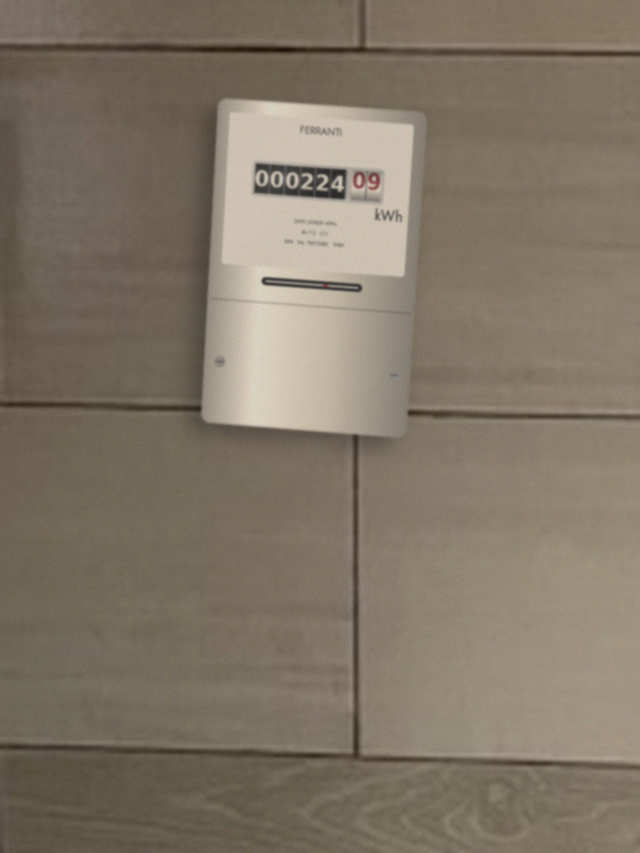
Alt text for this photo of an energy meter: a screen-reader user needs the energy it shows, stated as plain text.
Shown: 224.09 kWh
